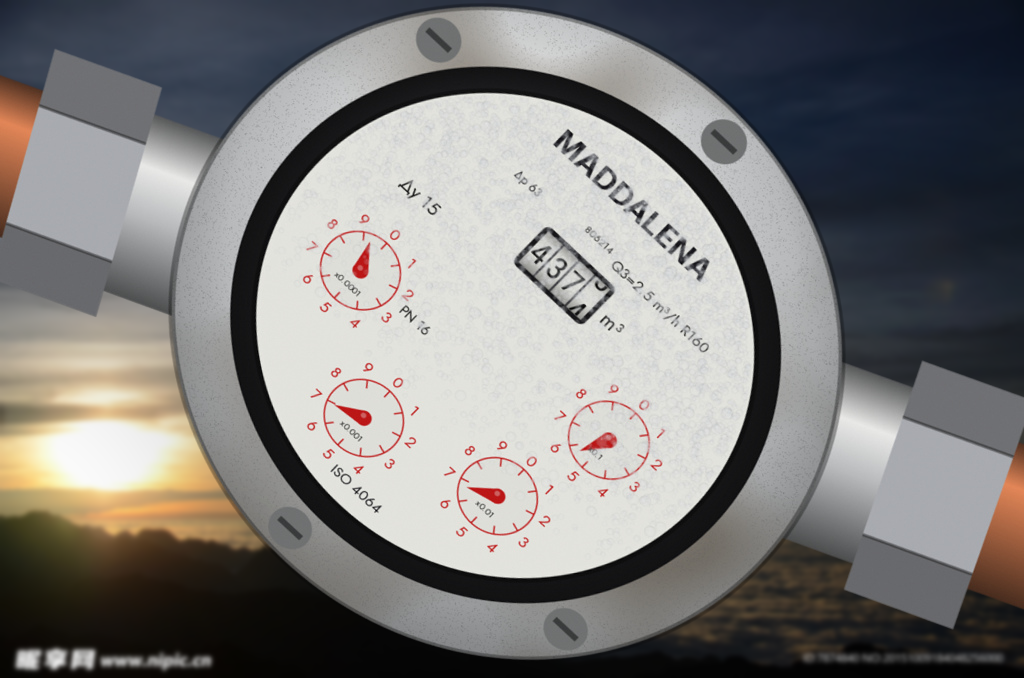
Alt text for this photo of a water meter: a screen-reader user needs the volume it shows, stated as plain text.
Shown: 4373.5669 m³
